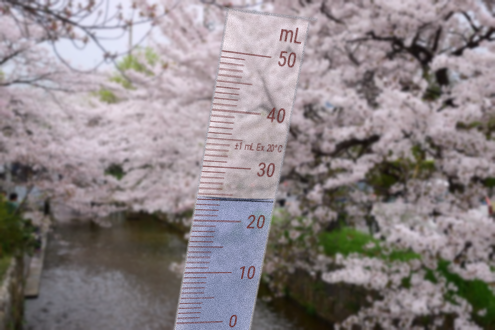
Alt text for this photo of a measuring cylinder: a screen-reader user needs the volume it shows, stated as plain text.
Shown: 24 mL
